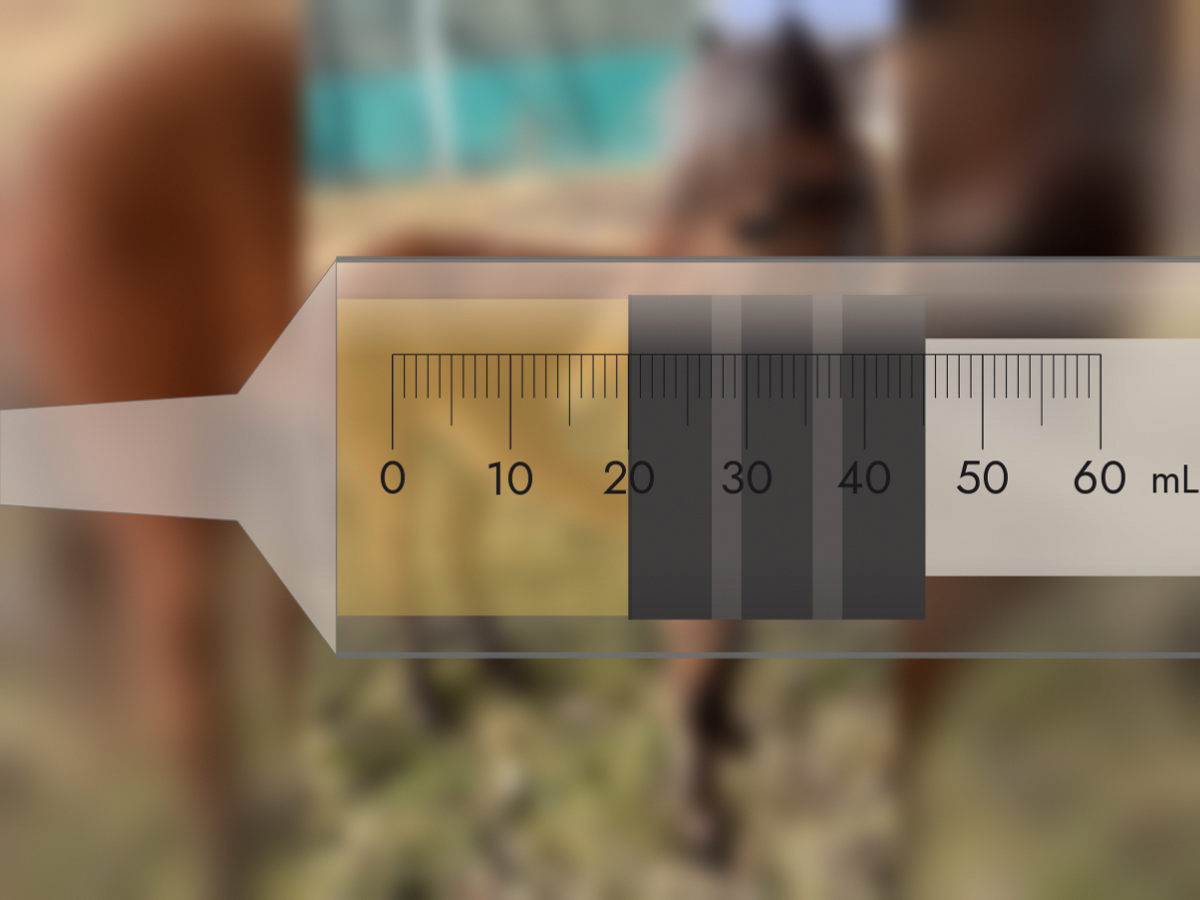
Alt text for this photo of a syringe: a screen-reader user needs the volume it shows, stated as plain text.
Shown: 20 mL
